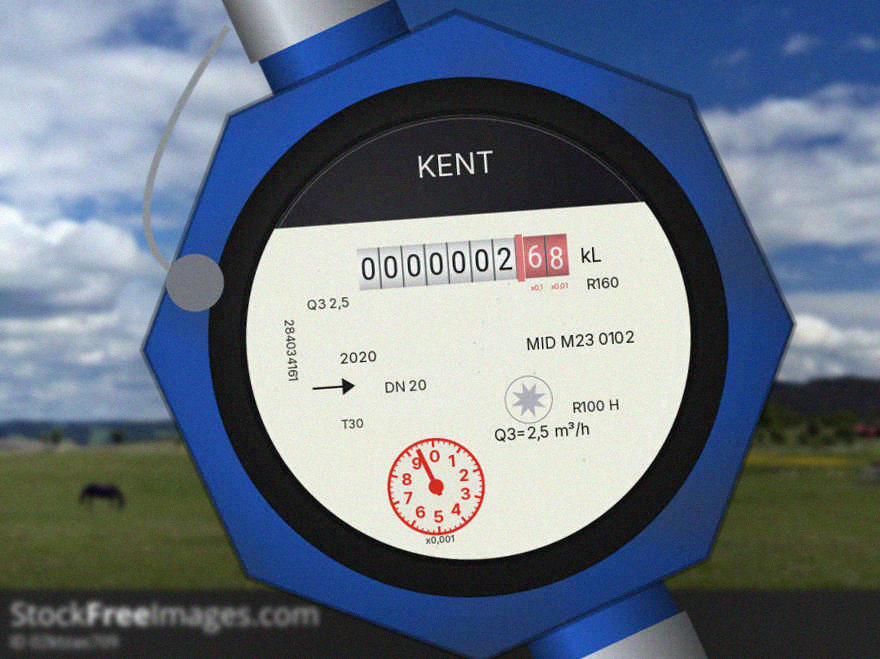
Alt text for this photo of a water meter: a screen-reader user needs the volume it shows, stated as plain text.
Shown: 2.679 kL
